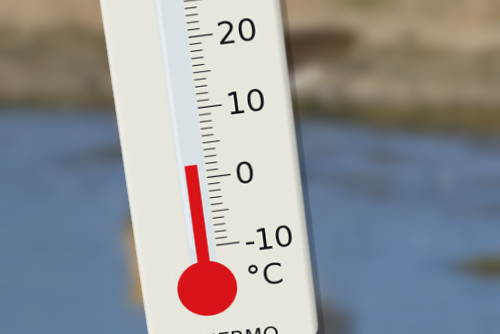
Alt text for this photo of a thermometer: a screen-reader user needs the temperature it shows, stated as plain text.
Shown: 2 °C
